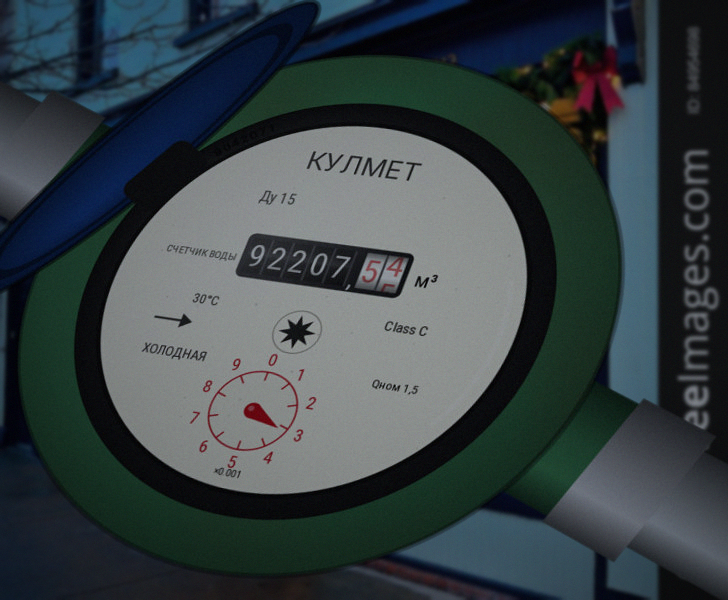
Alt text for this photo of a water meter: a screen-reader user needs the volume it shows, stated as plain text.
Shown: 92207.543 m³
